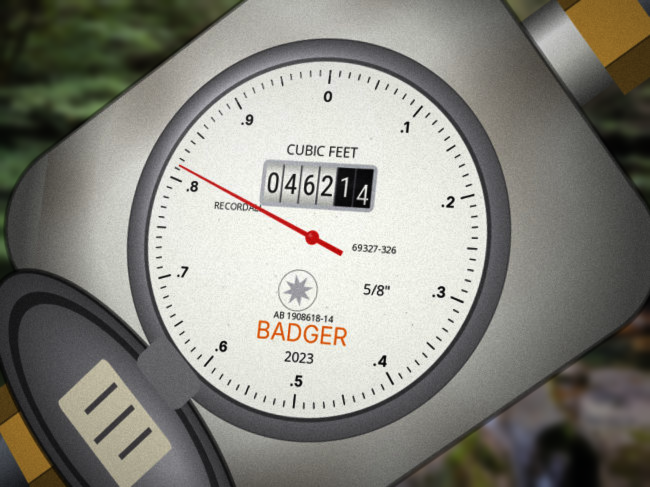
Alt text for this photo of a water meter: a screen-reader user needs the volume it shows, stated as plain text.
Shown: 46213.81 ft³
